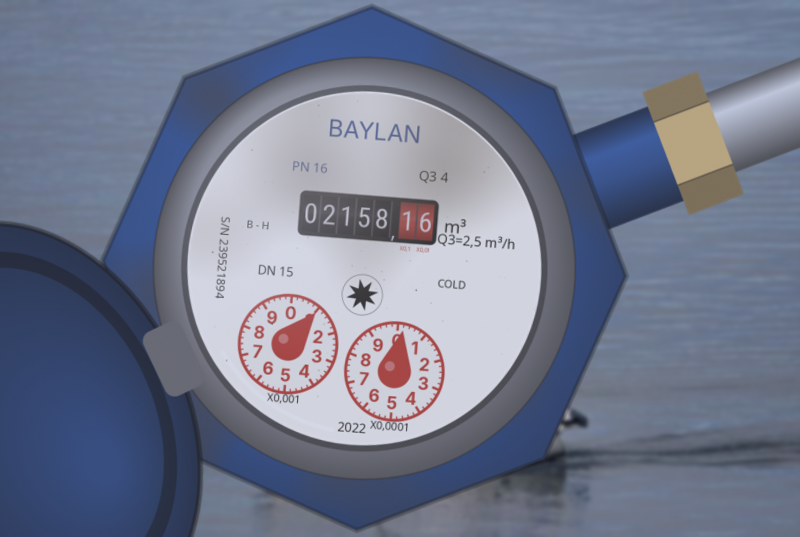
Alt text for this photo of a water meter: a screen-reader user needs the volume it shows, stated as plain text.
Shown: 2158.1610 m³
